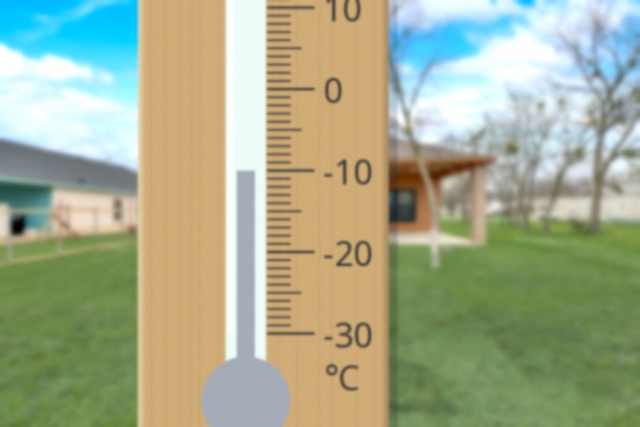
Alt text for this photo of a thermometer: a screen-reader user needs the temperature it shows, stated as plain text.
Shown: -10 °C
